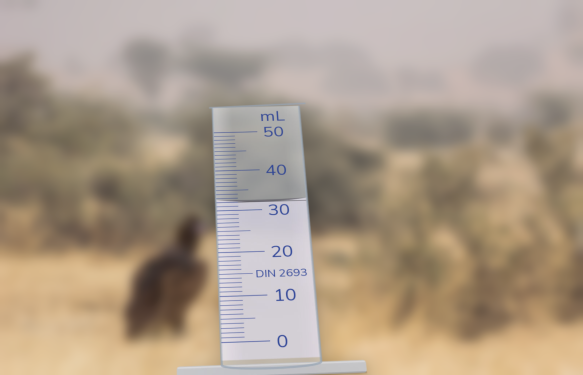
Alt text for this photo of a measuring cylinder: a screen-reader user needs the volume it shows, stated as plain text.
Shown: 32 mL
